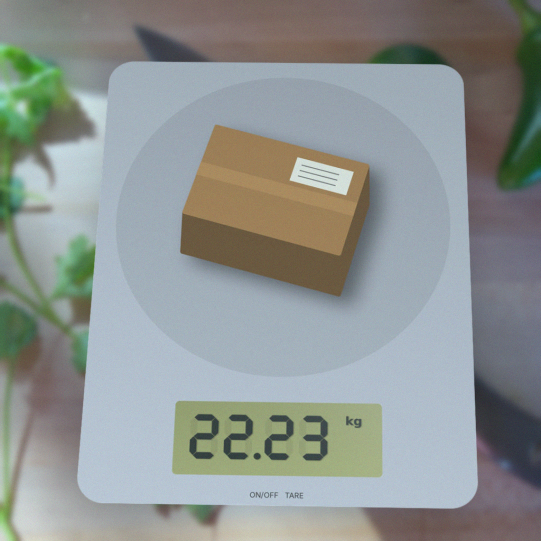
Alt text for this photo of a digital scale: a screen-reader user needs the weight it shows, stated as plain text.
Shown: 22.23 kg
